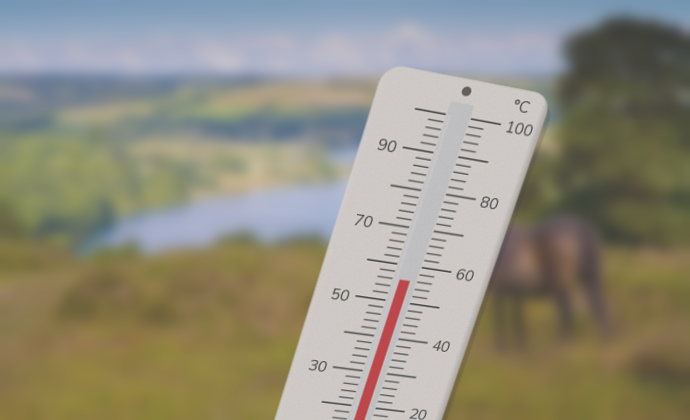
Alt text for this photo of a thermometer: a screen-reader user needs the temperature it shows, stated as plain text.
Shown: 56 °C
